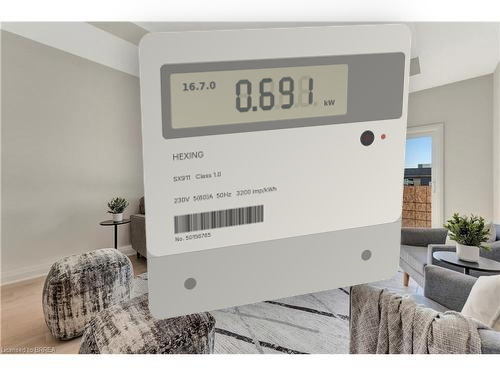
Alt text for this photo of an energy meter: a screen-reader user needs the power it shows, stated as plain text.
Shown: 0.691 kW
